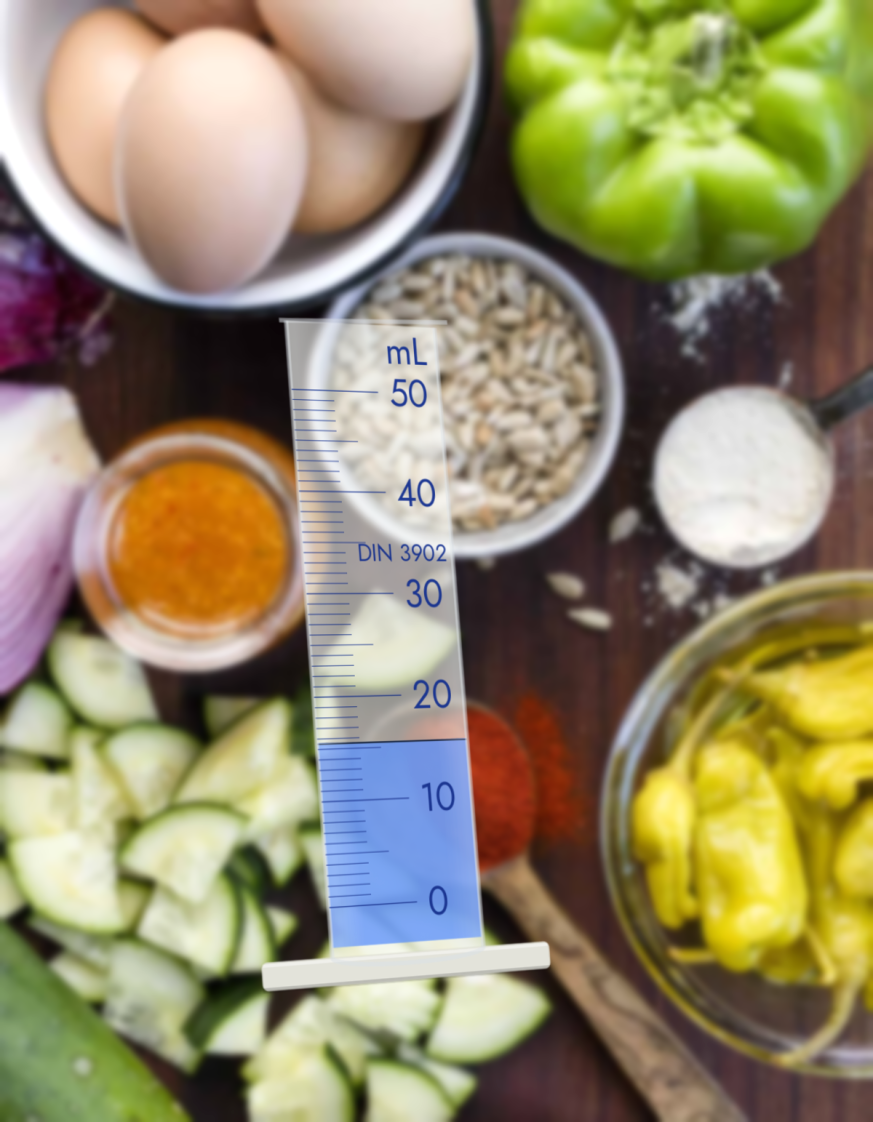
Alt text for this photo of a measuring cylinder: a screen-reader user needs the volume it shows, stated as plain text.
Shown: 15.5 mL
